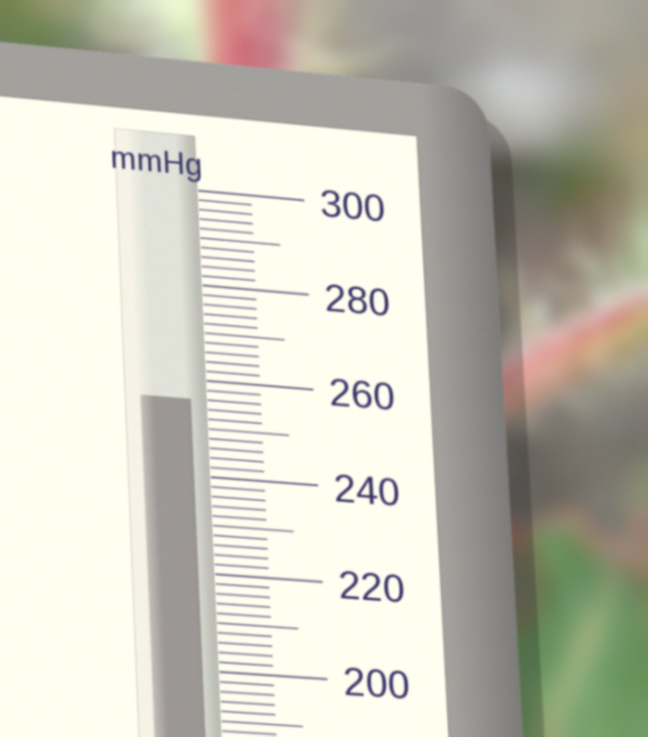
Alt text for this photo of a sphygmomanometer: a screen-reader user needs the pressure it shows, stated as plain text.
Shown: 256 mmHg
